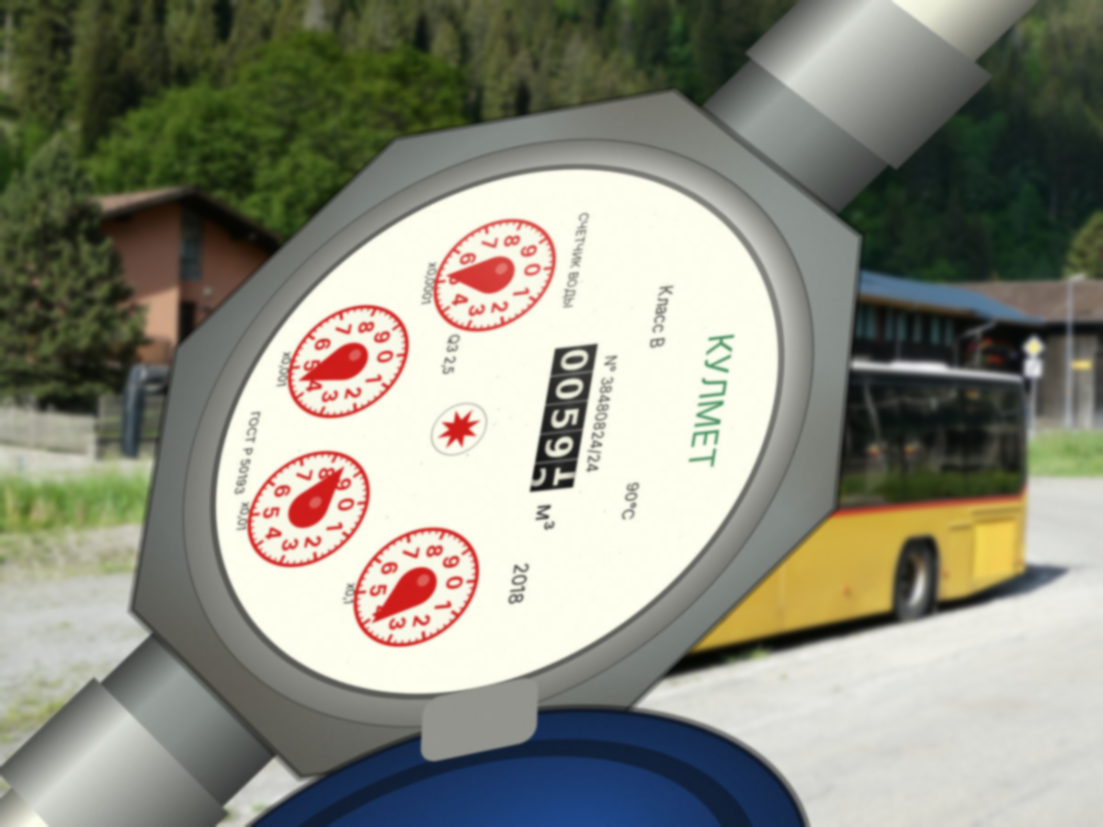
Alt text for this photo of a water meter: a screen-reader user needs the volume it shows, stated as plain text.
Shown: 591.3845 m³
